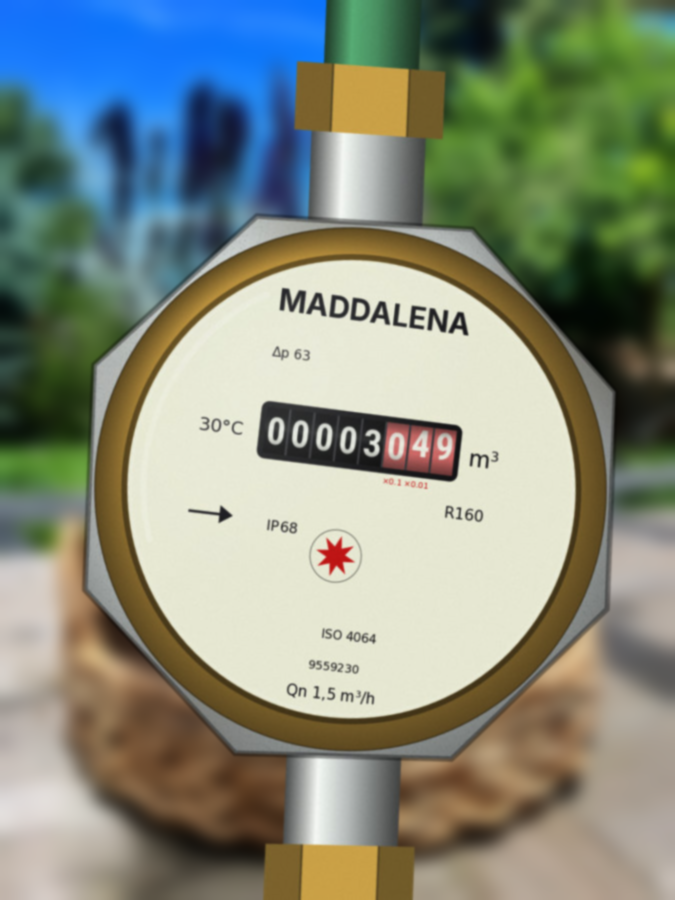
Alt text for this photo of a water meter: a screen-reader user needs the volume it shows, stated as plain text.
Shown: 3.049 m³
